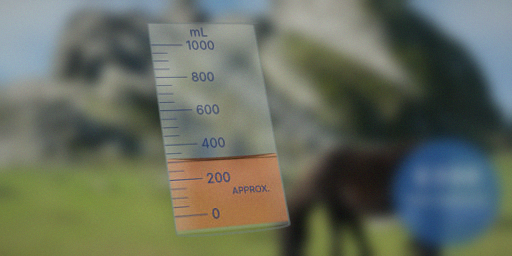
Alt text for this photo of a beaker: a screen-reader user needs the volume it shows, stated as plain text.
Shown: 300 mL
